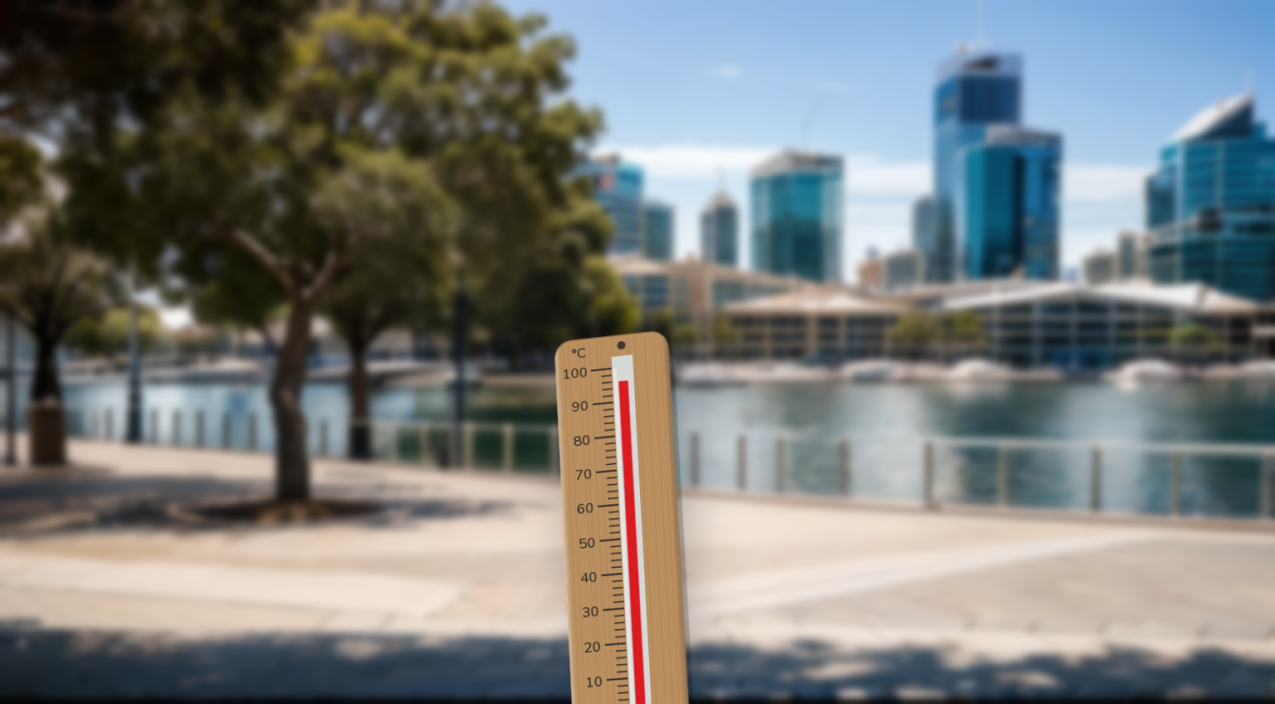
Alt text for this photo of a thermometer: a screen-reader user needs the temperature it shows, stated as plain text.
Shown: 96 °C
